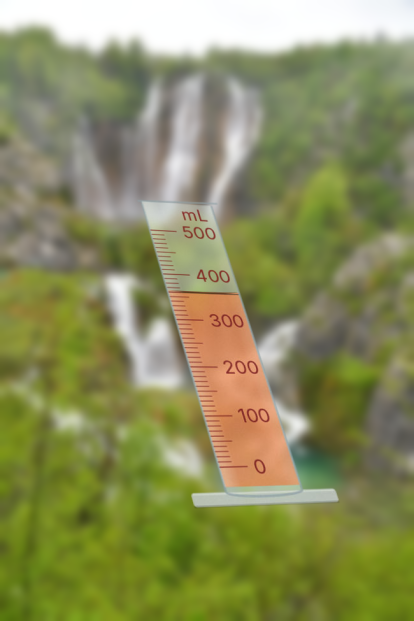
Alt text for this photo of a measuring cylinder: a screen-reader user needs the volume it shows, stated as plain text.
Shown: 360 mL
